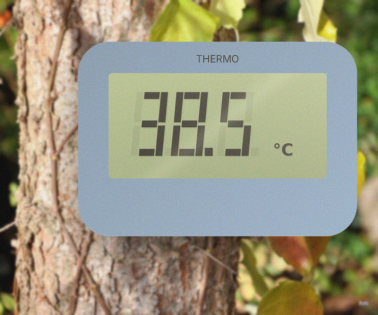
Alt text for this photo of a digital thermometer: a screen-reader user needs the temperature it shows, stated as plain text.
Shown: 38.5 °C
